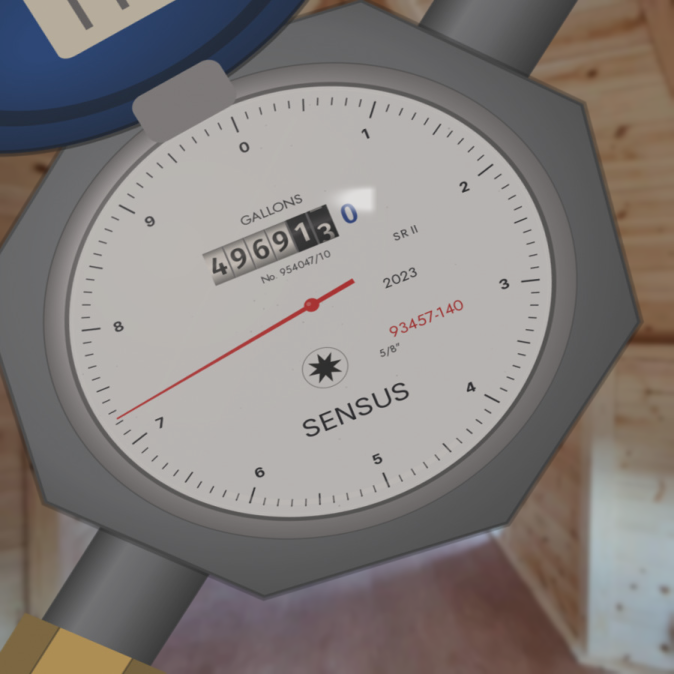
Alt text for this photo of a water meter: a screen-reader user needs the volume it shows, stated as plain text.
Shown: 4969127.2 gal
